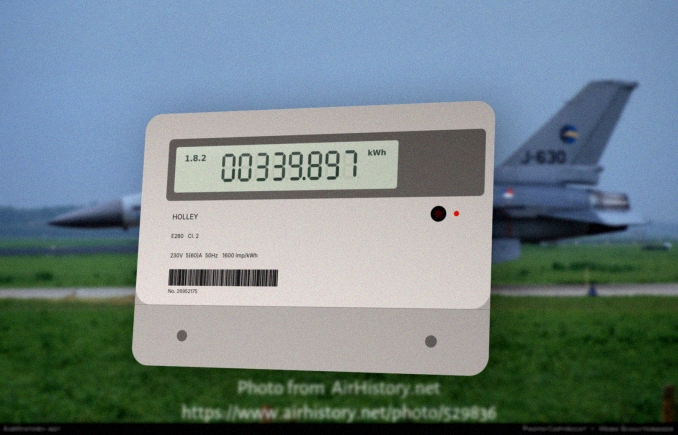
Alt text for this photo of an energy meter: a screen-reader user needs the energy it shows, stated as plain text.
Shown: 339.897 kWh
